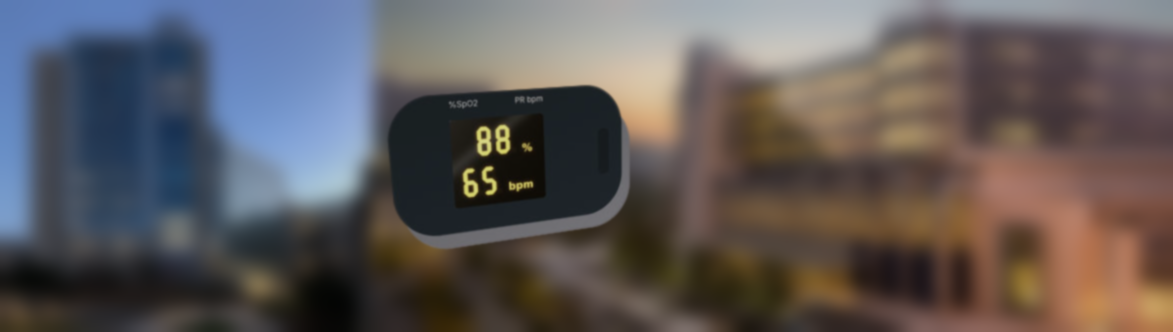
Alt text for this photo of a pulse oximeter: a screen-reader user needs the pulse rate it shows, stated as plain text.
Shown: 65 bpm
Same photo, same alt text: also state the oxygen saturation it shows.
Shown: 88 %
